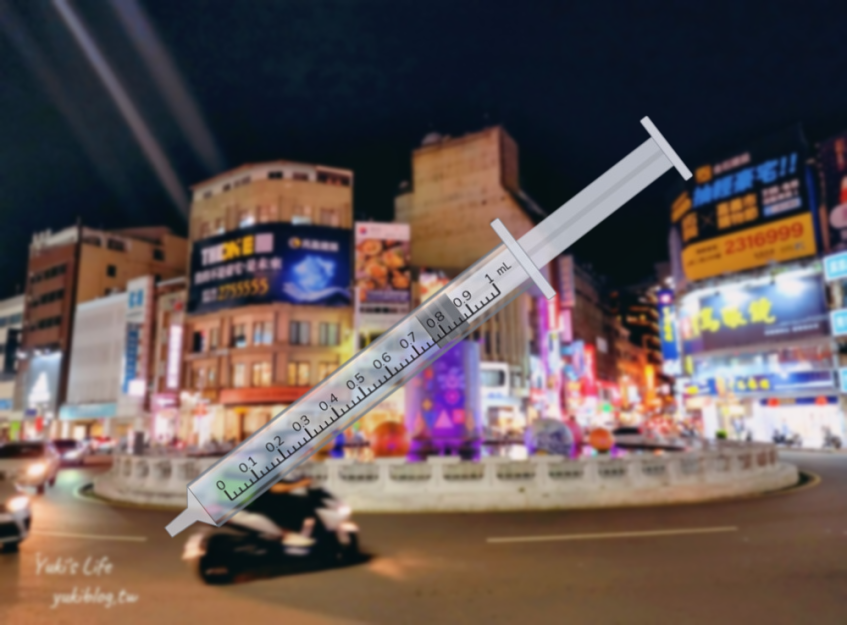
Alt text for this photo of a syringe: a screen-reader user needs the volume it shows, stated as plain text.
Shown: 0.76 mL
